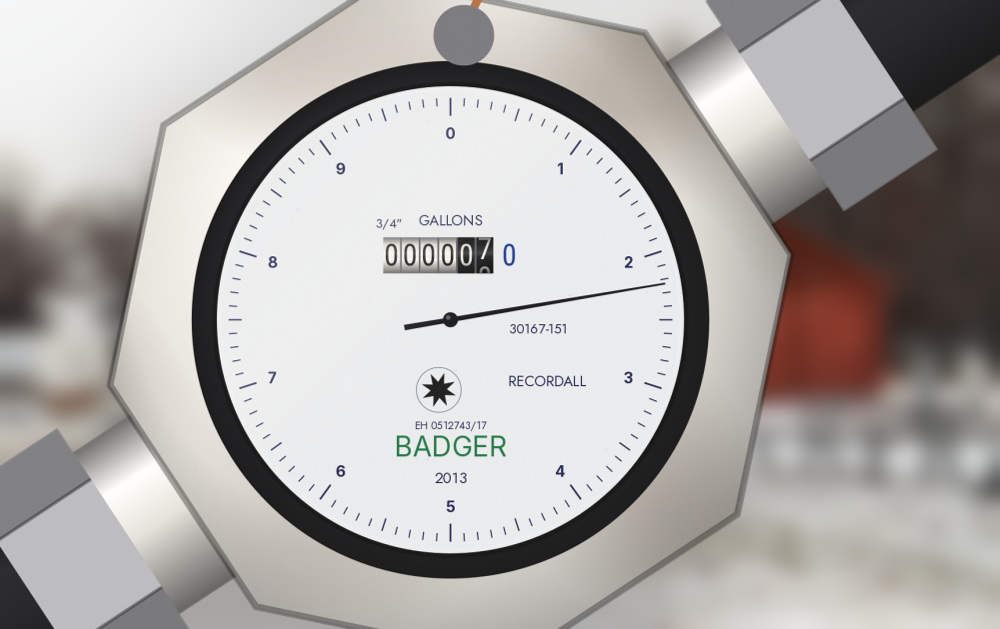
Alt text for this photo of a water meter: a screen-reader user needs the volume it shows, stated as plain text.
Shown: 72.2 gal
